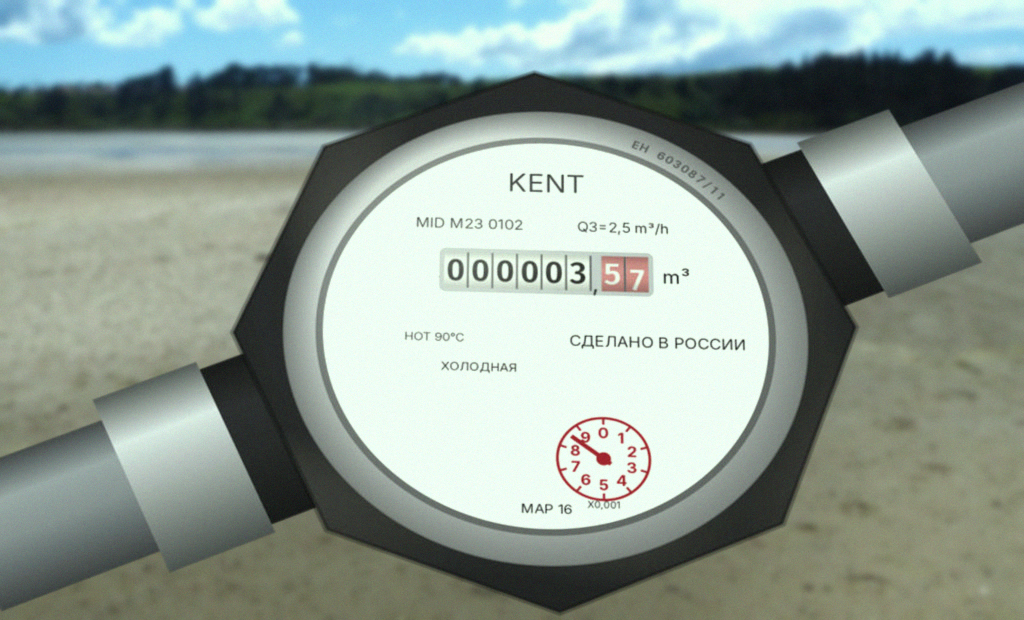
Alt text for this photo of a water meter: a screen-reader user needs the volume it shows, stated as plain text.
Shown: 3.568 m³
